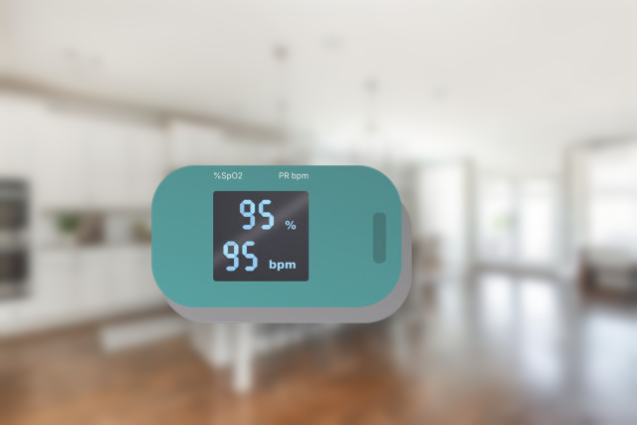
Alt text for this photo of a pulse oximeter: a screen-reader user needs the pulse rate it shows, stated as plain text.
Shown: 95 bpm
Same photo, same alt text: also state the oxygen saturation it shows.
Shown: 95 %
